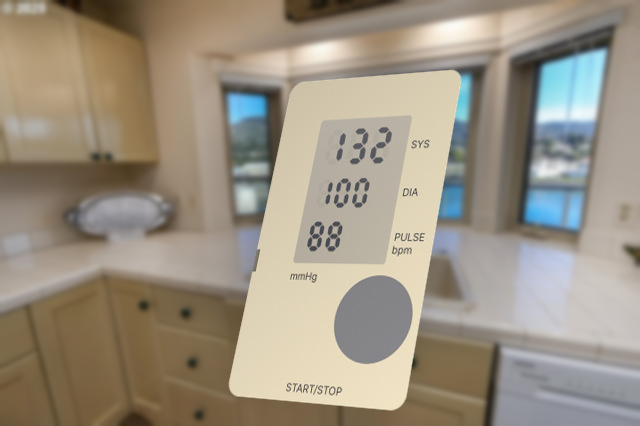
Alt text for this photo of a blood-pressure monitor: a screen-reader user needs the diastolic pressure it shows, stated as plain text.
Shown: 100 mmHg
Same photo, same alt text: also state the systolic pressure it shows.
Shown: 132 mmHg
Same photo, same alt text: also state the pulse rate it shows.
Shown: 88 bpm
